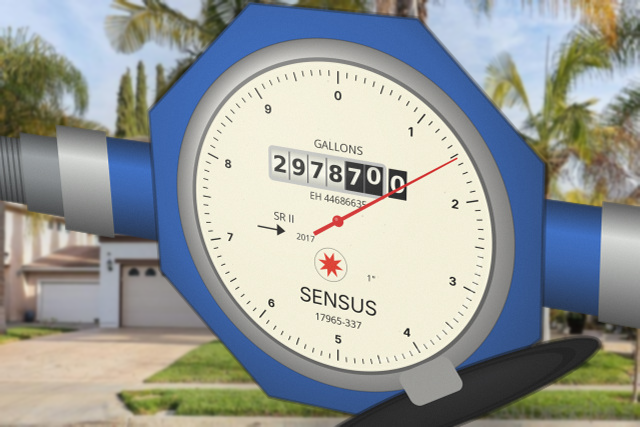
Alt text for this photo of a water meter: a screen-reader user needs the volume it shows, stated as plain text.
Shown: 2978701.5 gal
